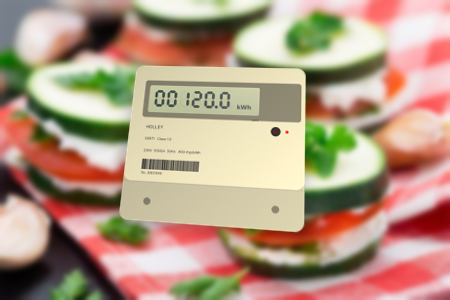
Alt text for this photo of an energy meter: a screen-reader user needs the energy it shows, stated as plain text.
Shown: 120.0 kWh
